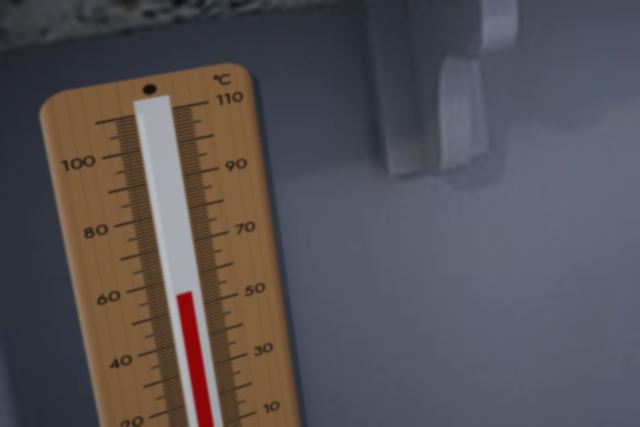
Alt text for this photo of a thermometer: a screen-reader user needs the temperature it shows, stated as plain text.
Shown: 55 °C
